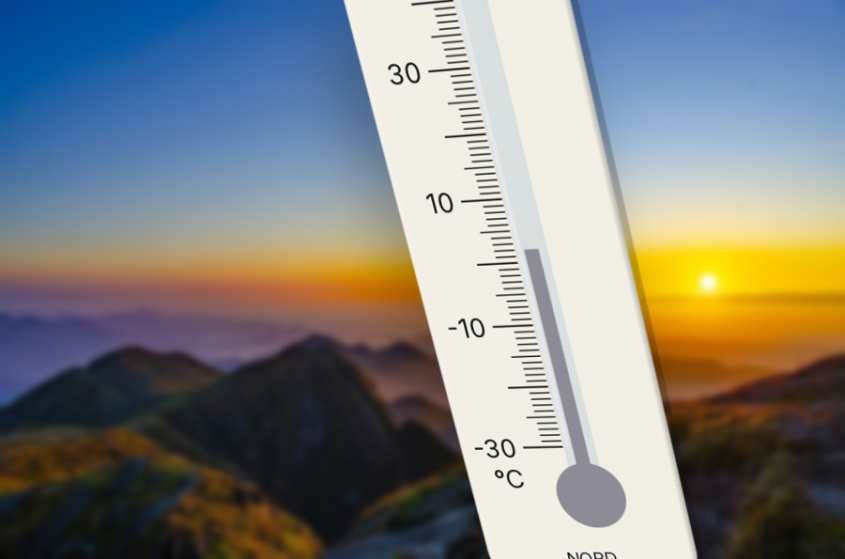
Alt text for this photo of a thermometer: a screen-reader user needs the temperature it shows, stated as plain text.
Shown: 2 °C
